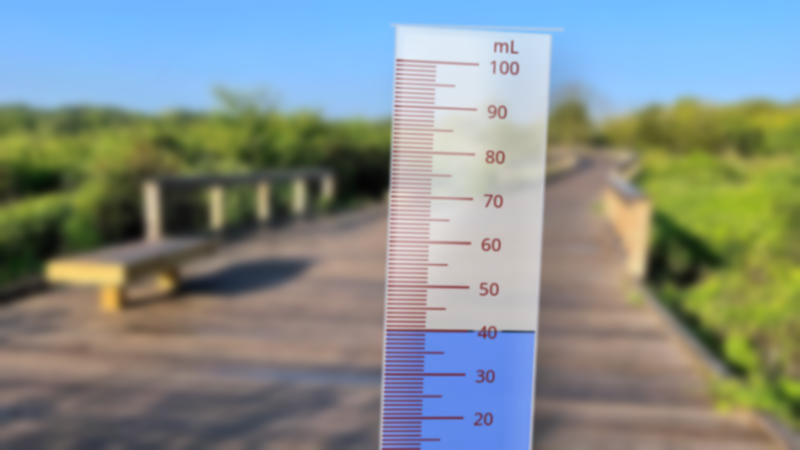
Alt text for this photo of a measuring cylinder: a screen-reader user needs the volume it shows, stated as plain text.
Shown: 40 mL
